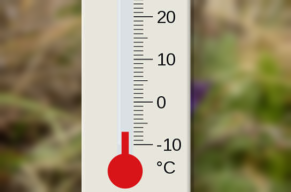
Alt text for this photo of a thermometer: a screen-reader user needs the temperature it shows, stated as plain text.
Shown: -7 °C
